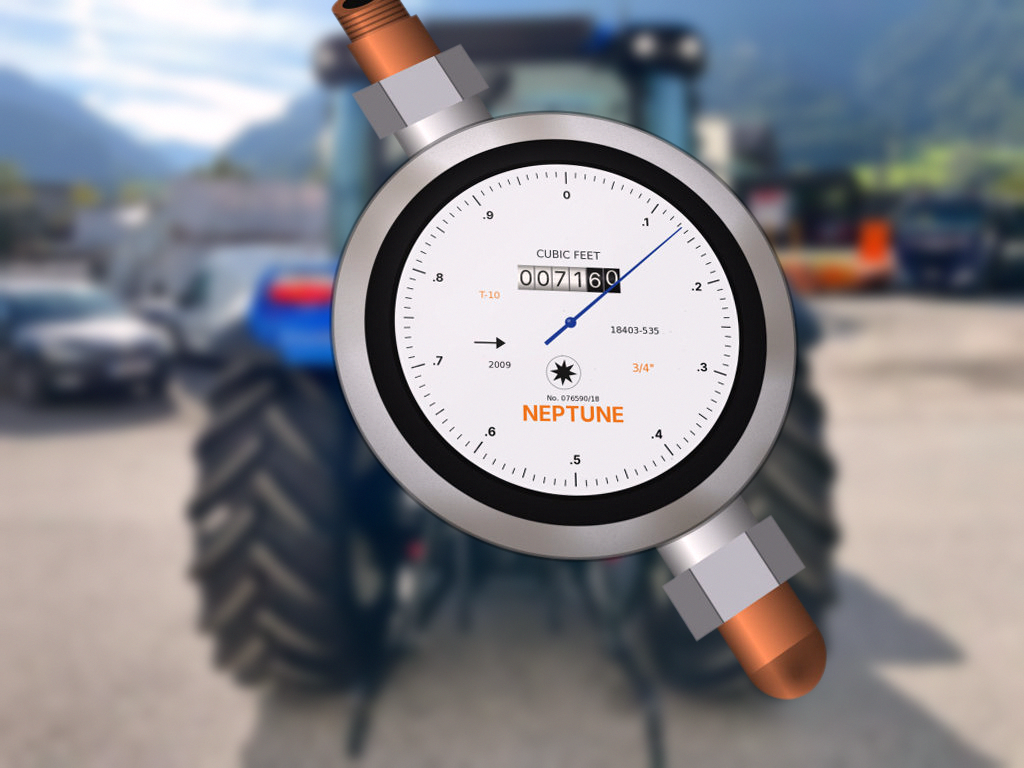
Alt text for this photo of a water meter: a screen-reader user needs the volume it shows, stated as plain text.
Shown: 7160.13 ft³
